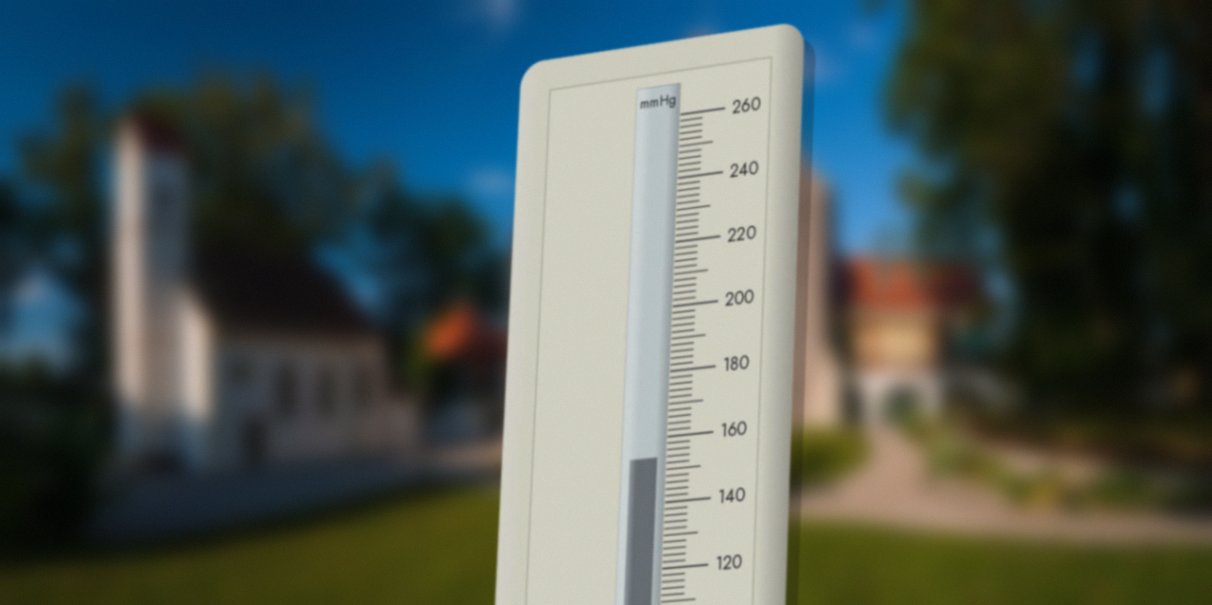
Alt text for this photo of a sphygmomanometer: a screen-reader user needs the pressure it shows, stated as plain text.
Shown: 154 mmHg
